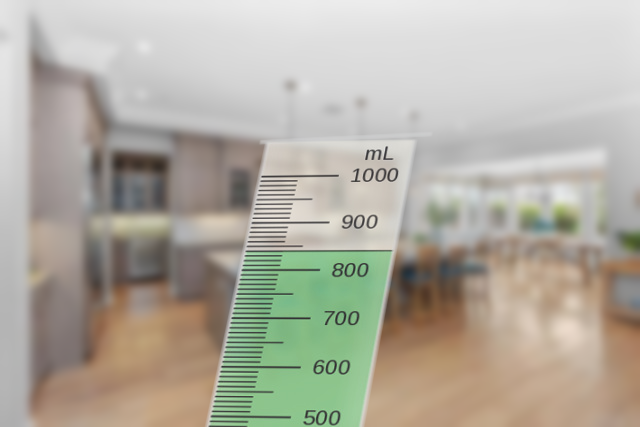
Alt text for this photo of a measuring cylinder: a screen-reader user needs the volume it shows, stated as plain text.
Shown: 840 mL
